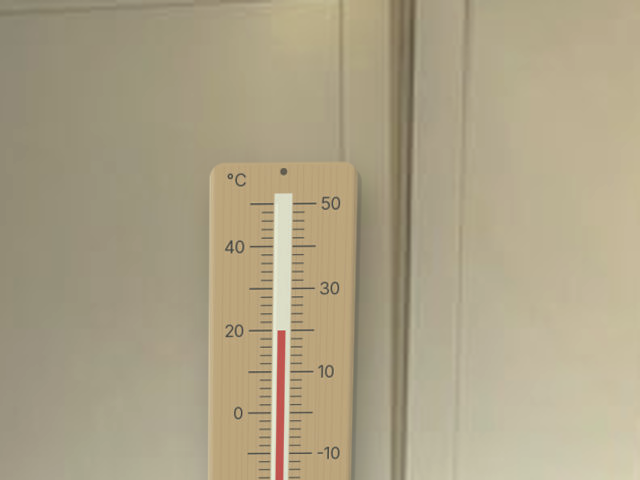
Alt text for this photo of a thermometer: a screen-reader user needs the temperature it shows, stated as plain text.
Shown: 20 °C
